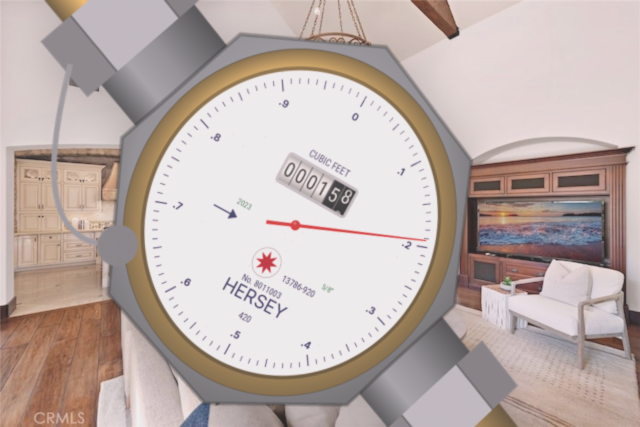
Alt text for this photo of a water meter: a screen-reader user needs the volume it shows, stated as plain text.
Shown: 158.19 ft³
